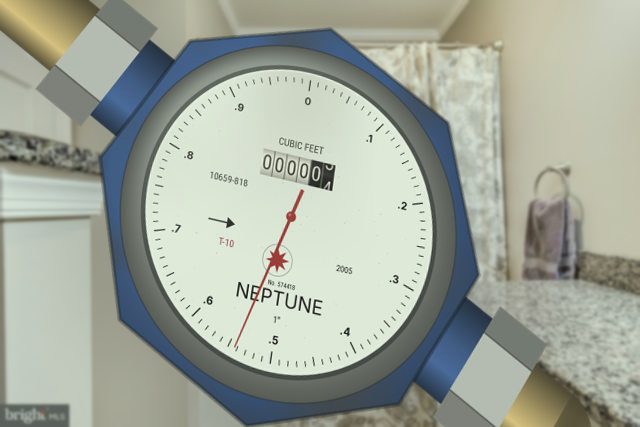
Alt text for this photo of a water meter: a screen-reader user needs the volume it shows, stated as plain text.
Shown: 3.54 ft³
